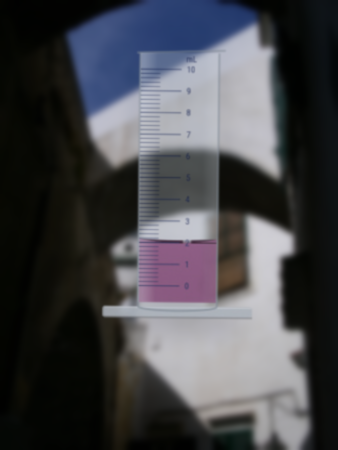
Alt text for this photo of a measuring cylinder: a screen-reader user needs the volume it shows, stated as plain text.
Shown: 2 mL
